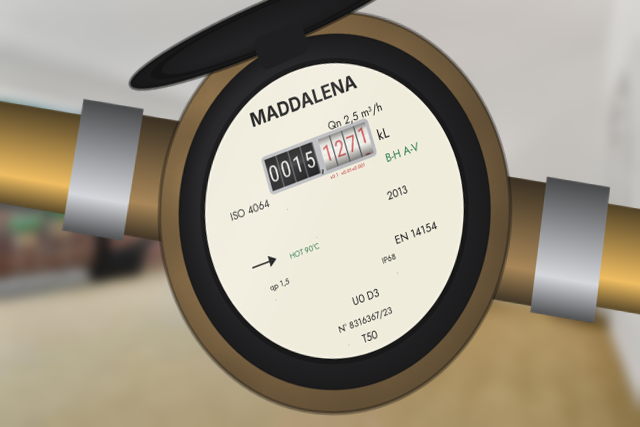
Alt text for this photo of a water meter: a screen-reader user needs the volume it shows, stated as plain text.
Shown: 15.1271 kL
